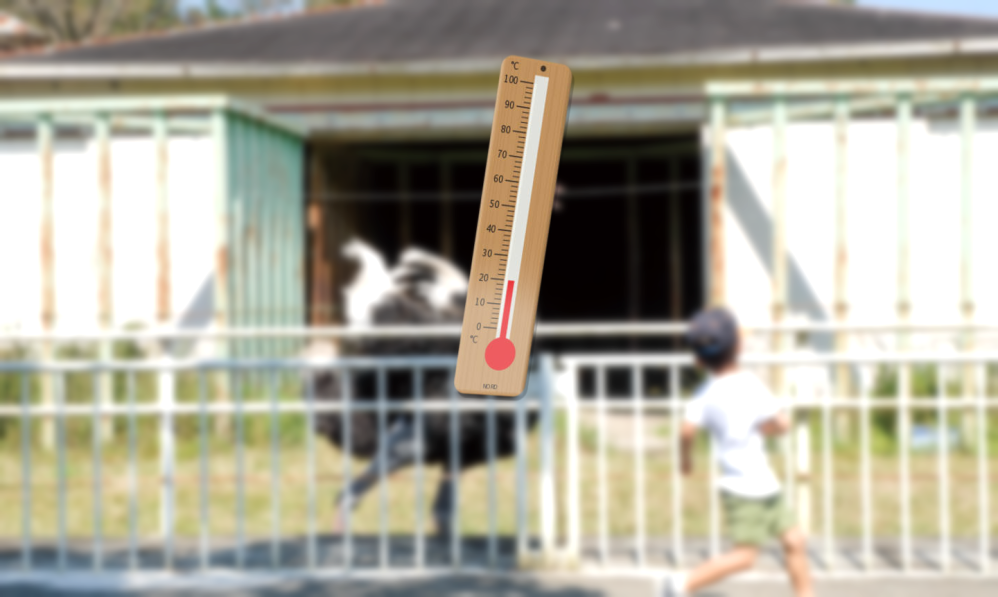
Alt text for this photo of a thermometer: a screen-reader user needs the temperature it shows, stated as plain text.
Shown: 20 °C
